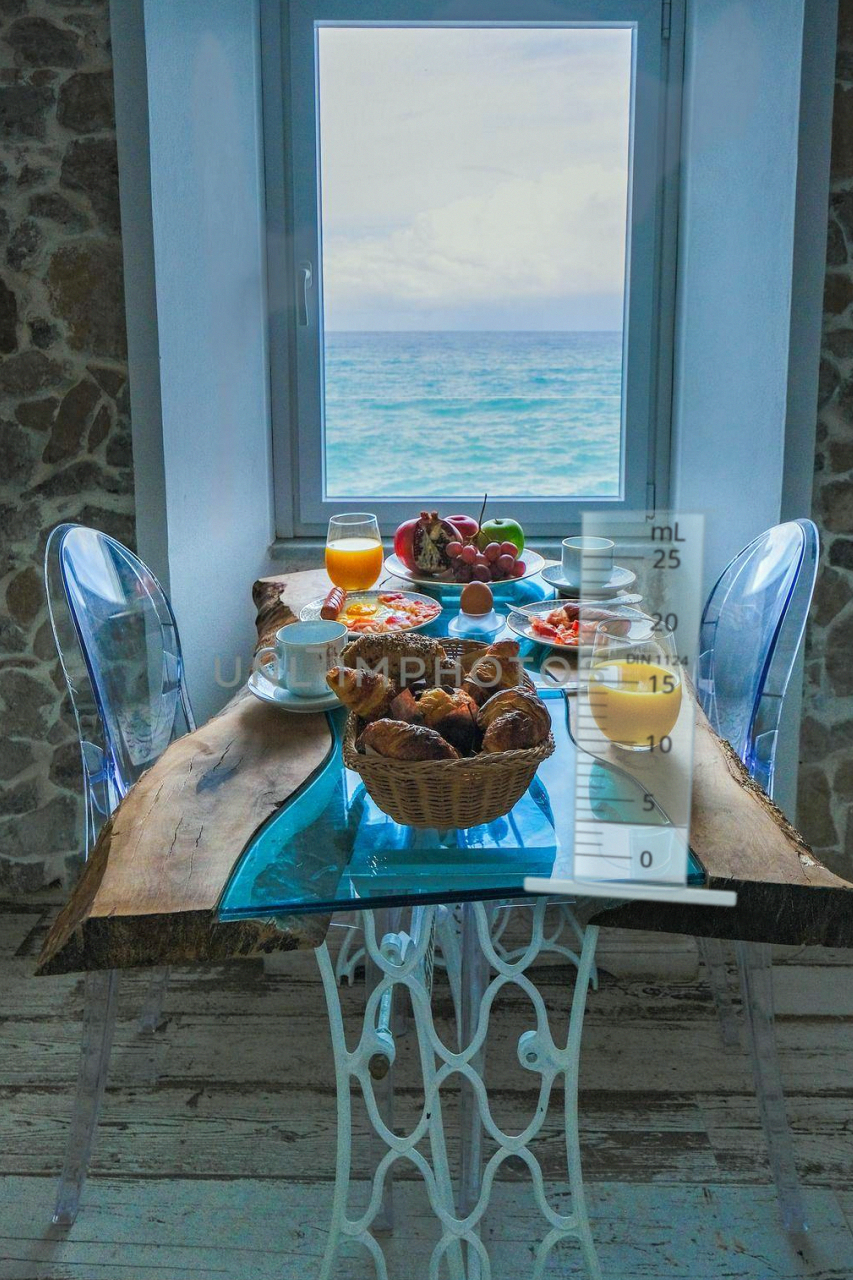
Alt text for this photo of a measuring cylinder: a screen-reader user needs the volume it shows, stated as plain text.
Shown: 3 mL
